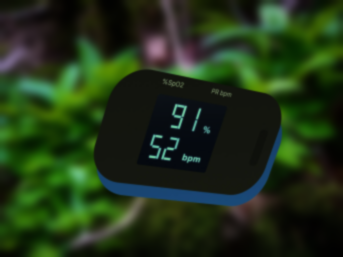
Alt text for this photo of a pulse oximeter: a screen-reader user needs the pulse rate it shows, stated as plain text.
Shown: 52 bpm
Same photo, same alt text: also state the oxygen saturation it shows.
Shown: 91 %
